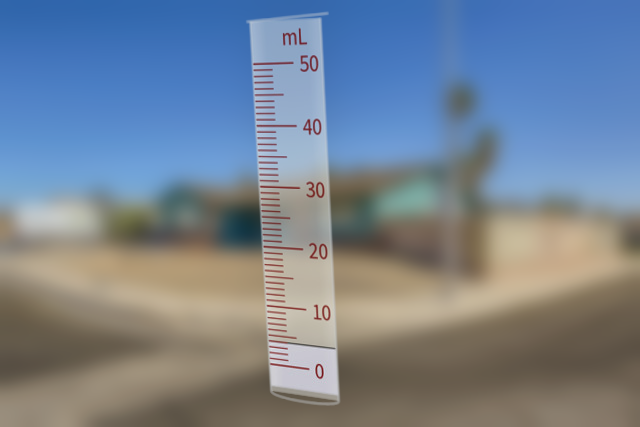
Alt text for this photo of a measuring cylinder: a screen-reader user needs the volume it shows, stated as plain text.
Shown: 4 mL
